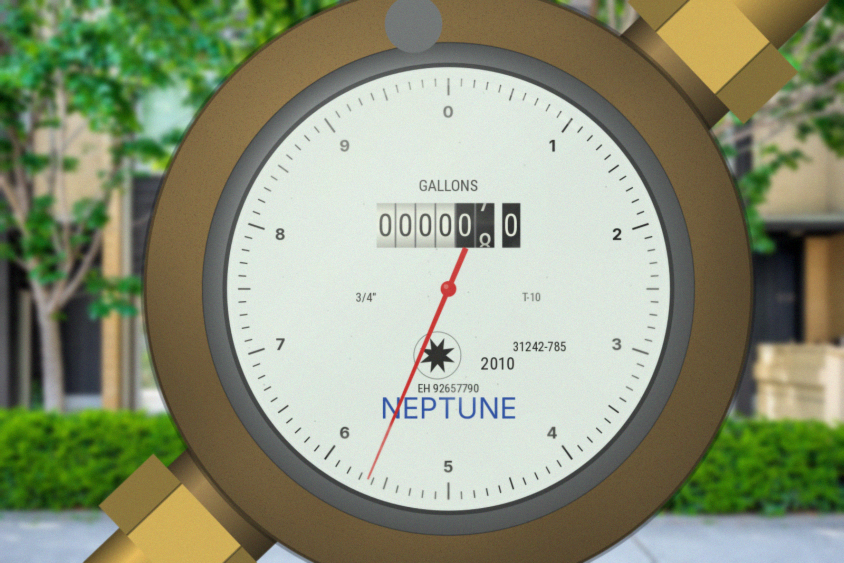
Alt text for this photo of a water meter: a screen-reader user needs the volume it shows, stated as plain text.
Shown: 75.6 gal
